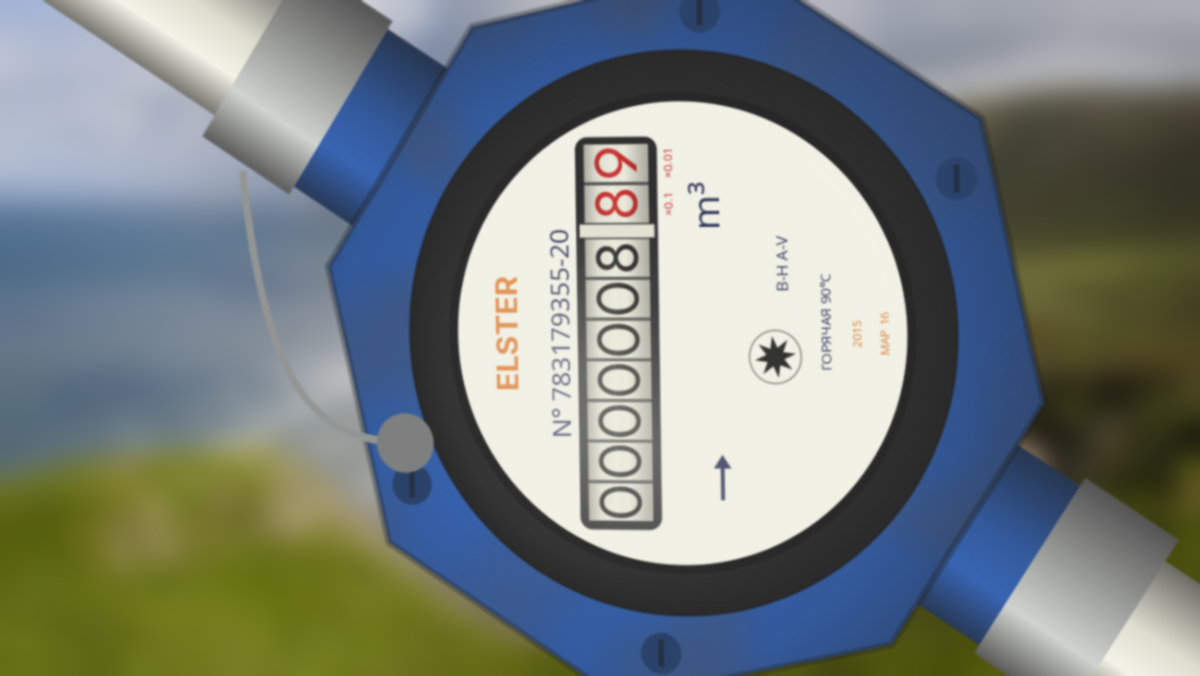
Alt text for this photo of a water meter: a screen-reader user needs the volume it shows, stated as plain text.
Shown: 8.89 m³
